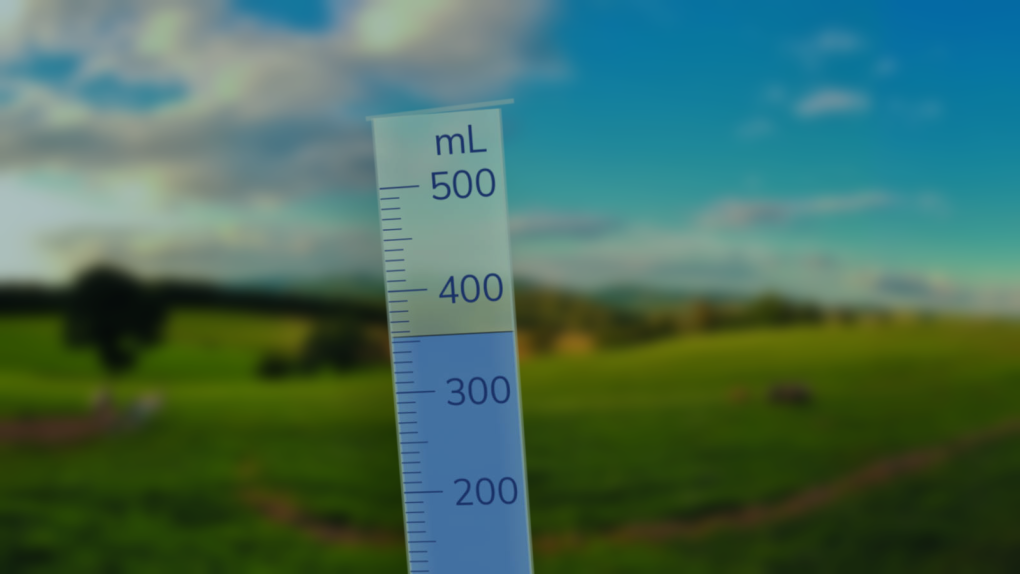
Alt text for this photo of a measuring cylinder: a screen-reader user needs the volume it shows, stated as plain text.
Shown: 355 mL
